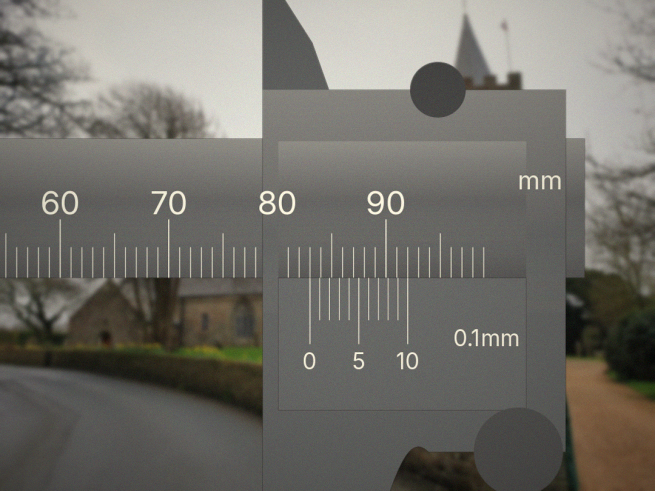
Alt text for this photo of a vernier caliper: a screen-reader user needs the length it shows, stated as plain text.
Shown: 83.0 mm
